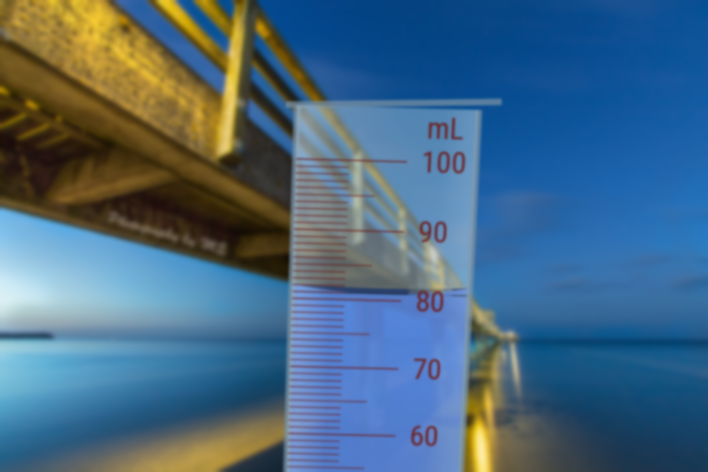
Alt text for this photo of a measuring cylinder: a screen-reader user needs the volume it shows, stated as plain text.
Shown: 81 mL
